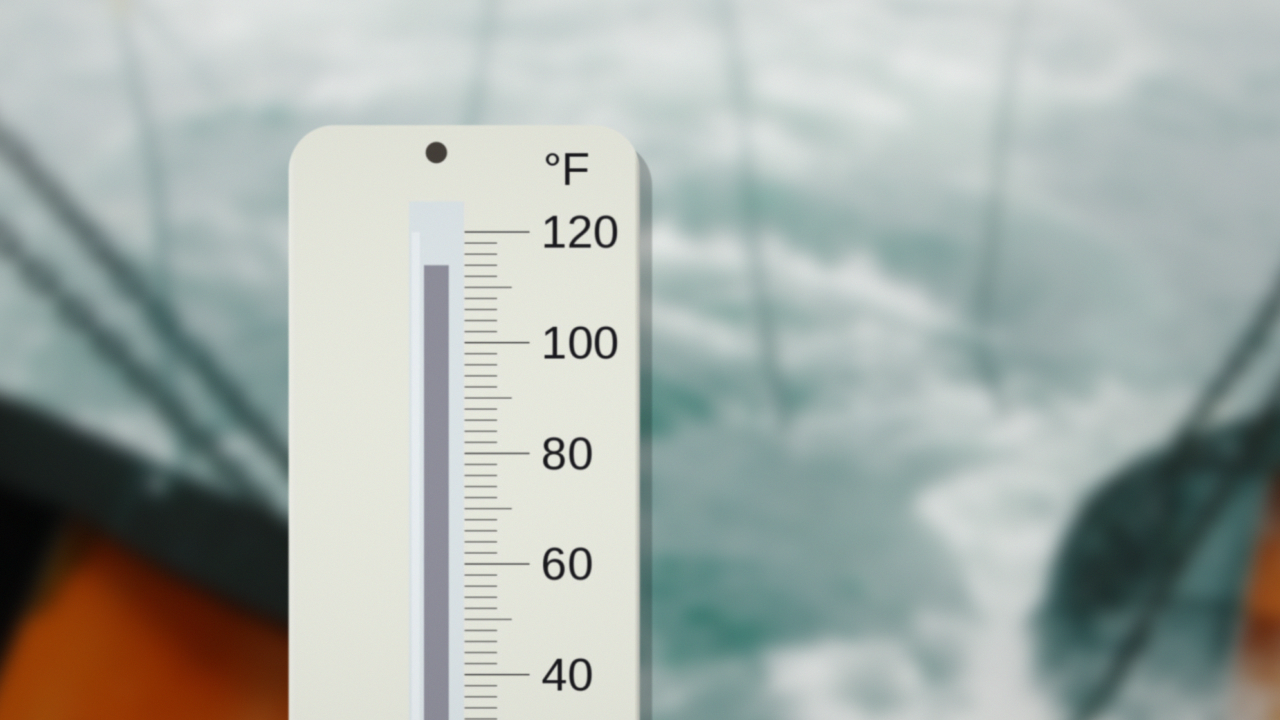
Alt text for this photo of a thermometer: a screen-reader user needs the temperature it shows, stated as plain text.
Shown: 114 °F
